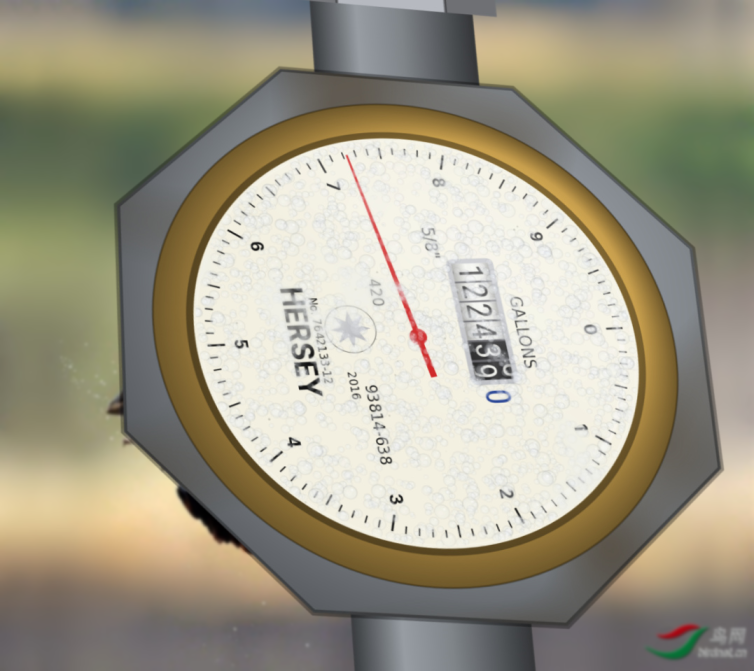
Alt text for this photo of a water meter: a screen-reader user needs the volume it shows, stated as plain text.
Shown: 1224387.2 gal
